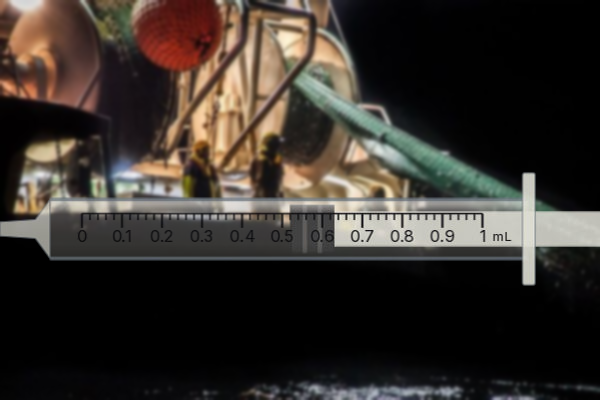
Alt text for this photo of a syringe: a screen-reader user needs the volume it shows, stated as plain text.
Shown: 0.52 mL
